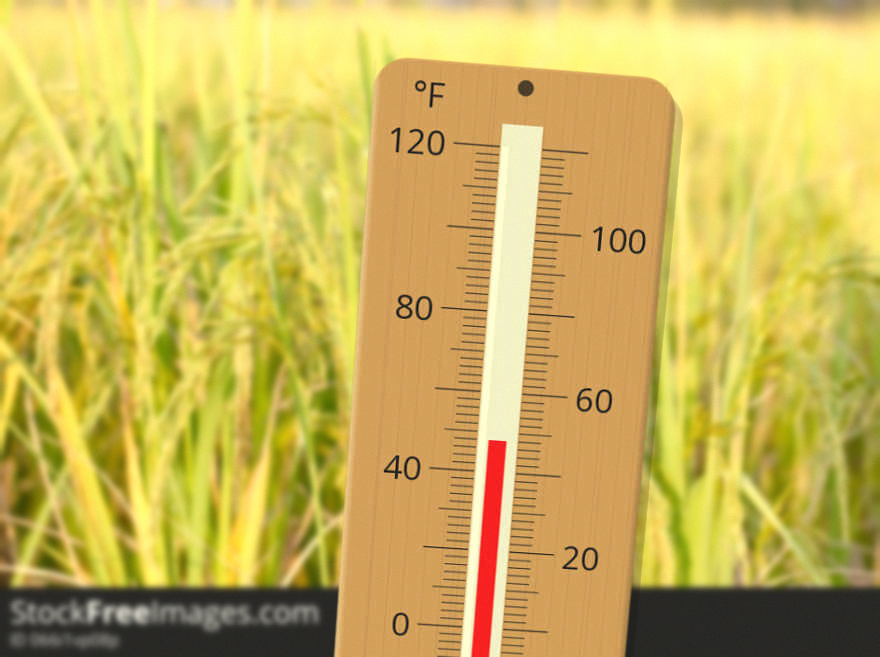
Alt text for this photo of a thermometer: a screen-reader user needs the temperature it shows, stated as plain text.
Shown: 48 °F
